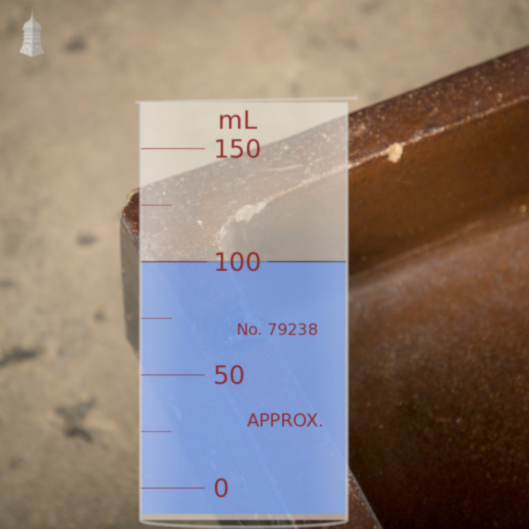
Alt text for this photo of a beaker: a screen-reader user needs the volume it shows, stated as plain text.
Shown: 100 mL
